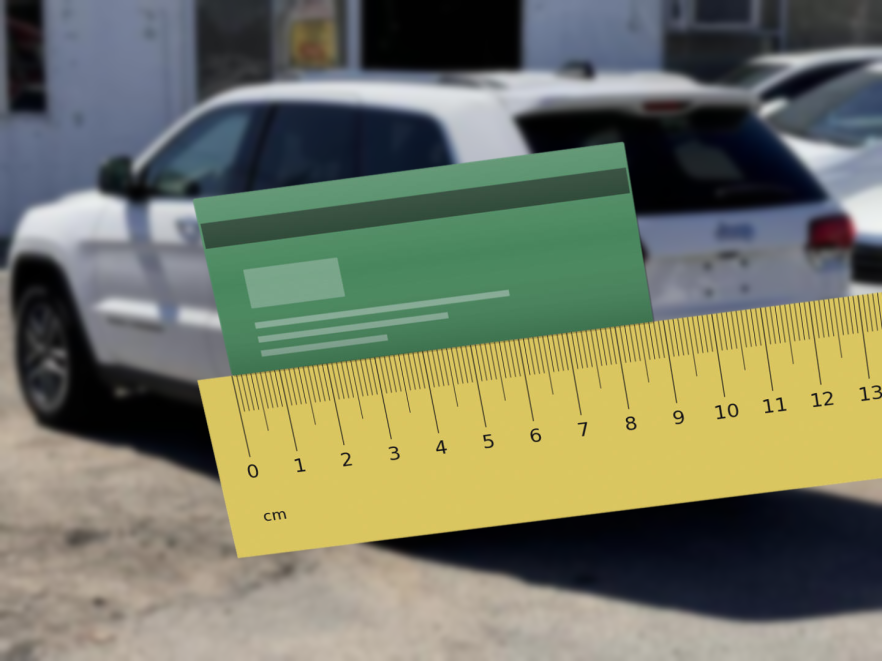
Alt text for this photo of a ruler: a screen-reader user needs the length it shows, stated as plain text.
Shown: 8.8 cm
